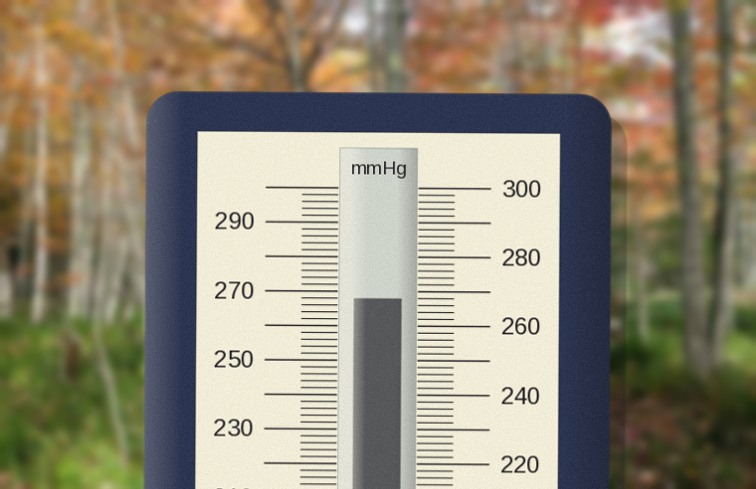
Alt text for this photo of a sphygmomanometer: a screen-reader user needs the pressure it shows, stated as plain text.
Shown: 268 mmHg
